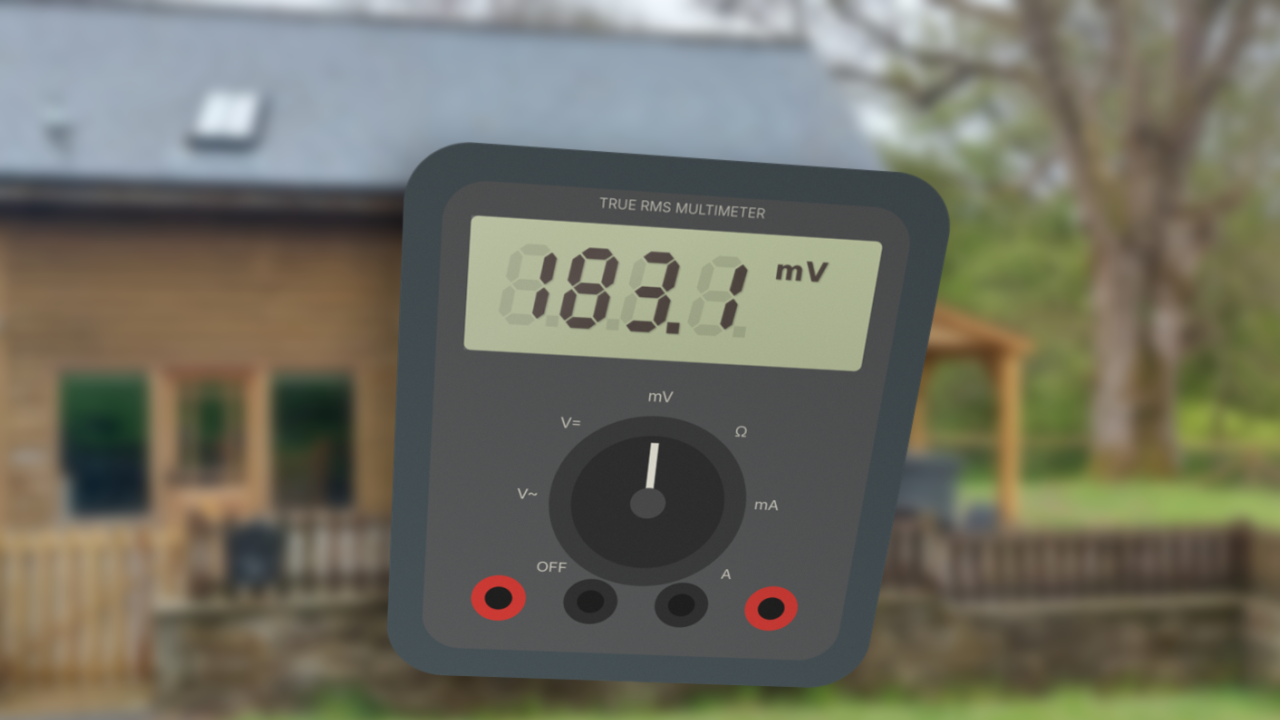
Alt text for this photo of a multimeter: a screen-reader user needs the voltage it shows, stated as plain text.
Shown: 183.1 mV
